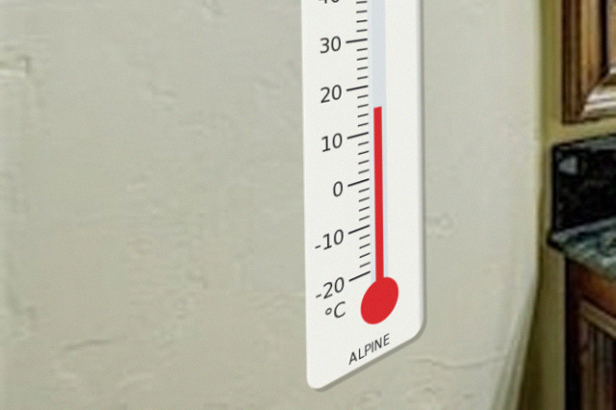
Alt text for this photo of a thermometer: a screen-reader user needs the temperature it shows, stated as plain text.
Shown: 15 °C
